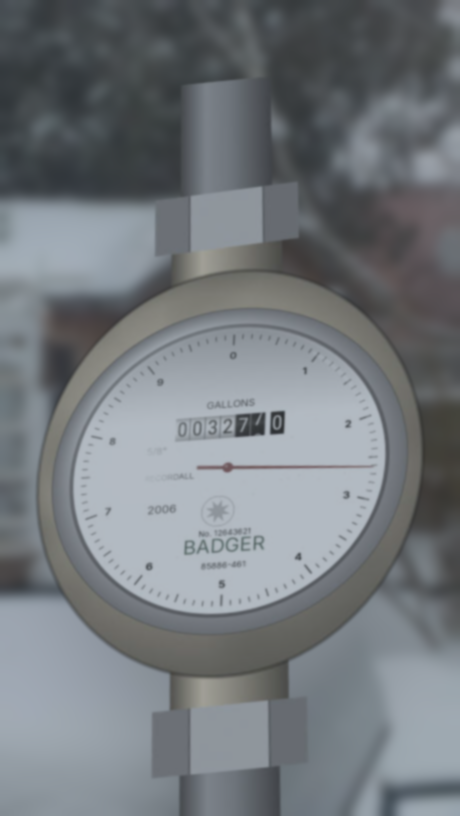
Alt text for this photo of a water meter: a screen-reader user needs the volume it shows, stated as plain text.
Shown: 32772.6 gal
